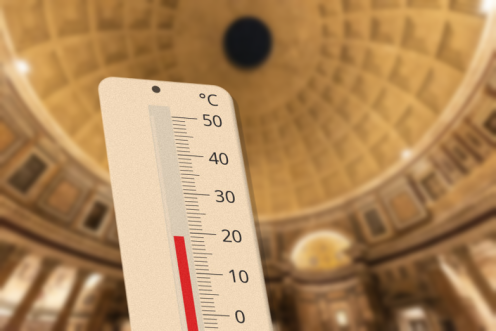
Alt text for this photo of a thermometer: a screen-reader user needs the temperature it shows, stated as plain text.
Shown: 19 °C
